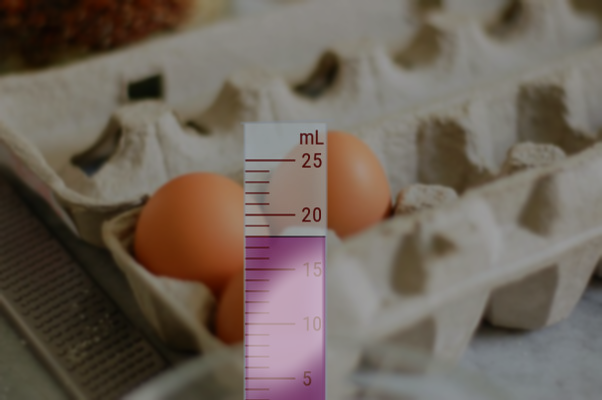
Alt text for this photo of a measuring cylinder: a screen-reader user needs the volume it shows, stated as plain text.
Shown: 18 mL
